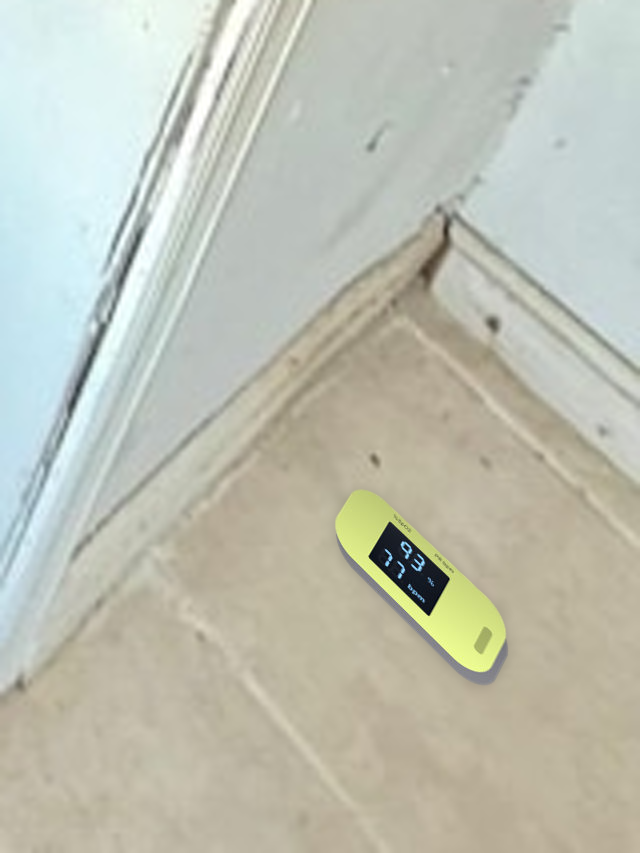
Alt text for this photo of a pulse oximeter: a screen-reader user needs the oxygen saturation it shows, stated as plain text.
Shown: 93 %
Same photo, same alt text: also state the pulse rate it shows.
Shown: 77 bpm
